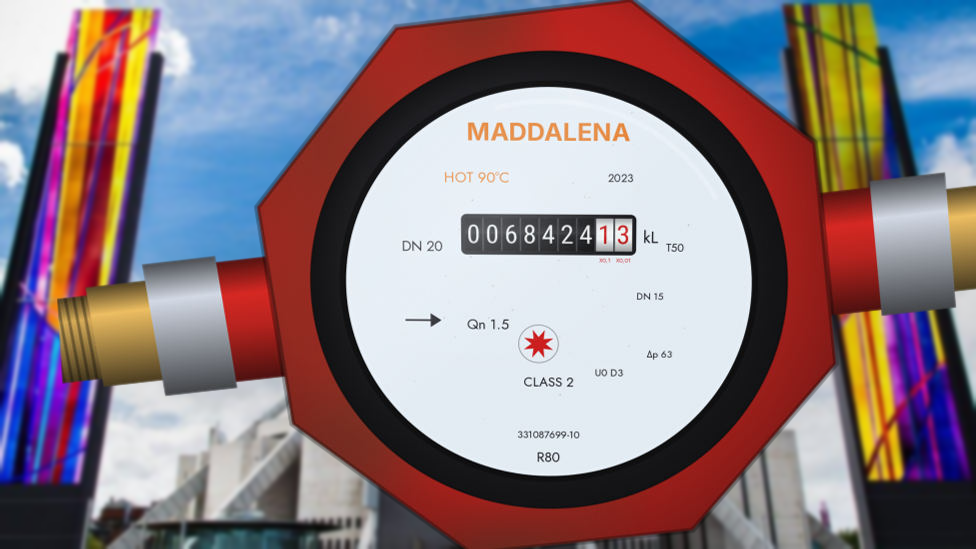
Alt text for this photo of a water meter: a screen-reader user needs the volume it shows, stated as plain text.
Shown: 68424.13 kL
